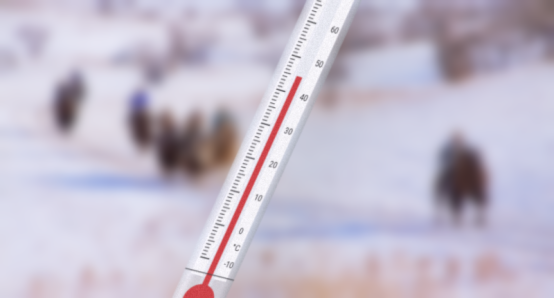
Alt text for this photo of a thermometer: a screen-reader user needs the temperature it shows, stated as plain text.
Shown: 45 °C
